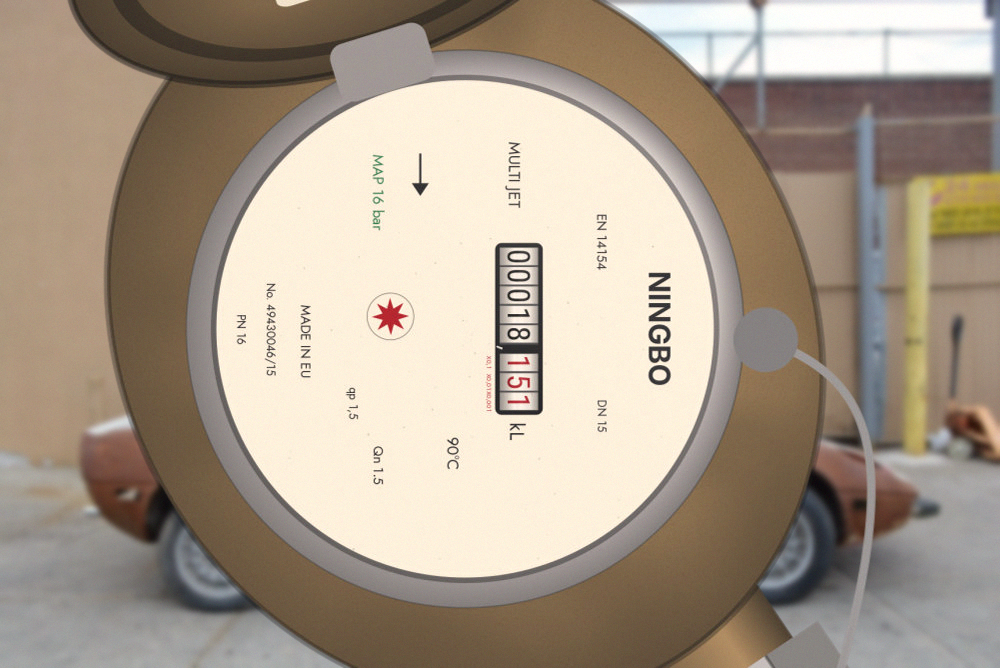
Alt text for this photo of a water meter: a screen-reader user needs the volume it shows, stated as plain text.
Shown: 18.151 kL
